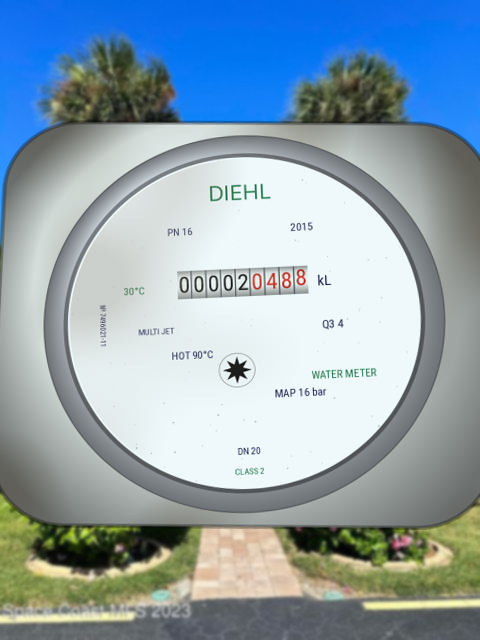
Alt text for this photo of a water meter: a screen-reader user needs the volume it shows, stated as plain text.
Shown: 2.0488 kL
